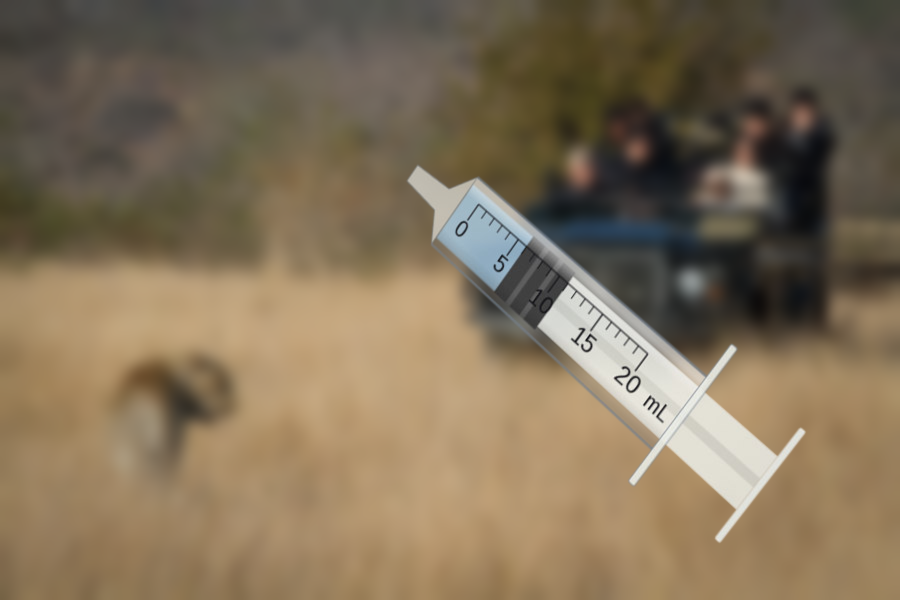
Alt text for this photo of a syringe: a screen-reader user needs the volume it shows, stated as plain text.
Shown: 6 mL
